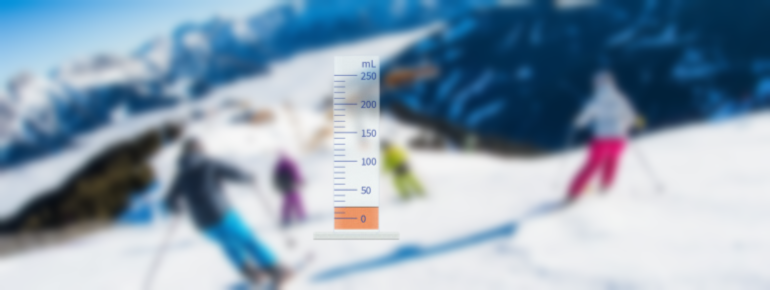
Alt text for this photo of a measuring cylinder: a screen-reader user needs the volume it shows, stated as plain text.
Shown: 20 mL
